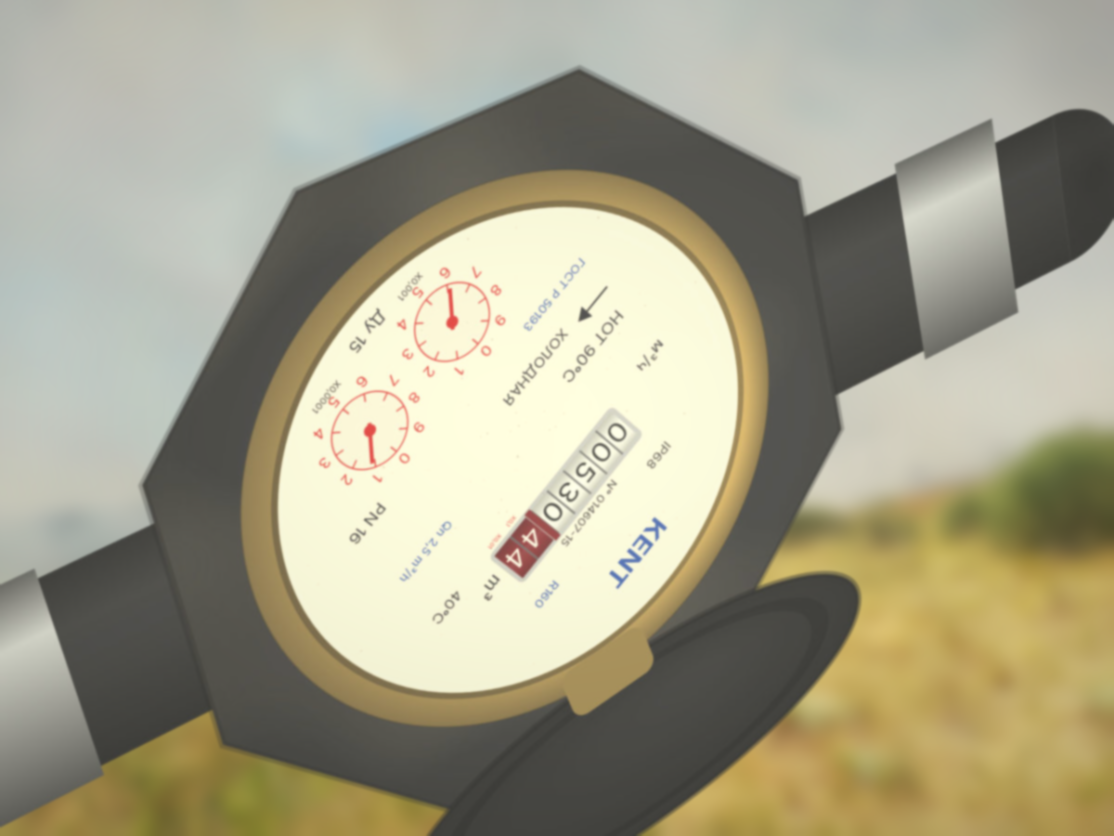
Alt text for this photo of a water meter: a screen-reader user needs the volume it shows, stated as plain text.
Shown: 530.4461 m³
